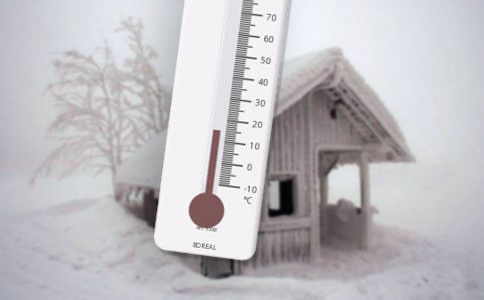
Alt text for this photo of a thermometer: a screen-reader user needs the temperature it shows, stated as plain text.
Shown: 15 °C
